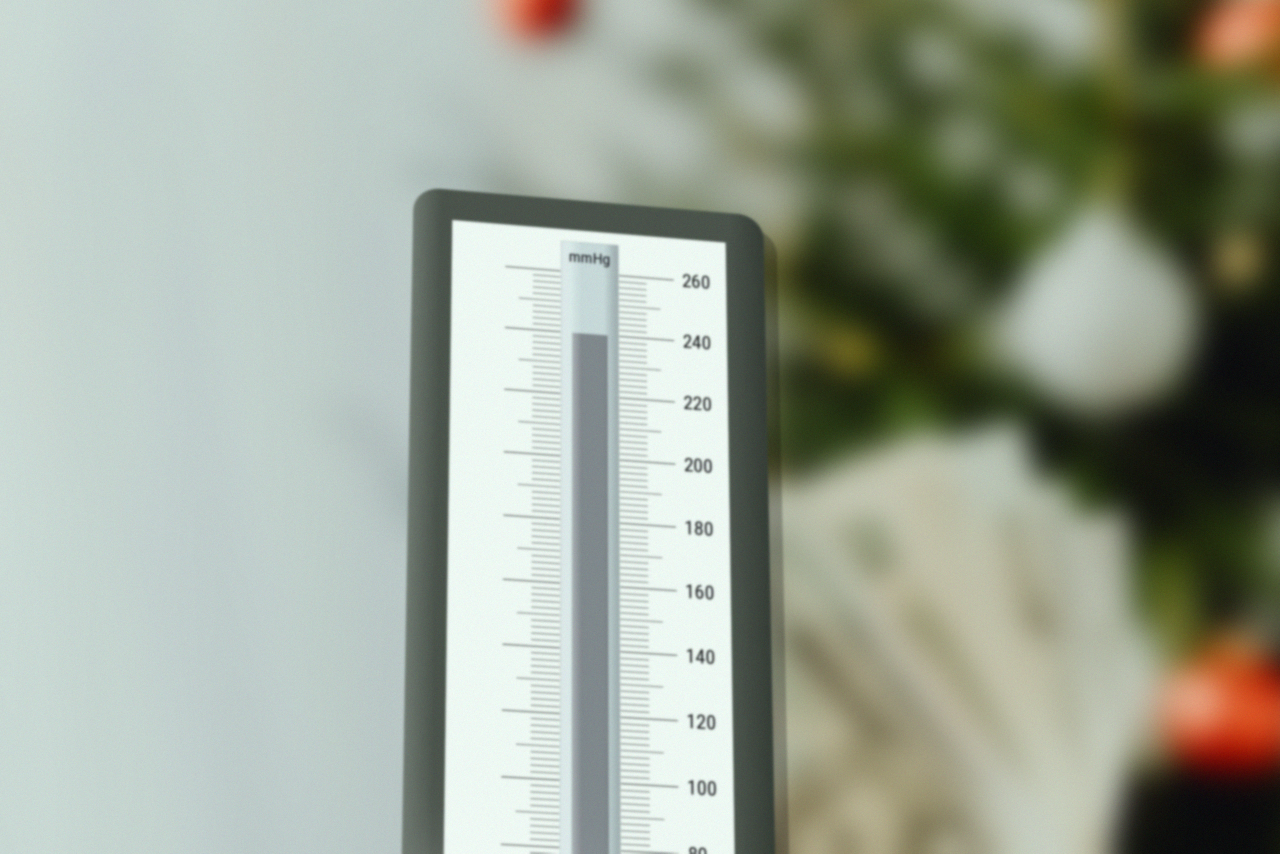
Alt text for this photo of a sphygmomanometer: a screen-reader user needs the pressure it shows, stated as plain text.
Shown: 240 mmHg
